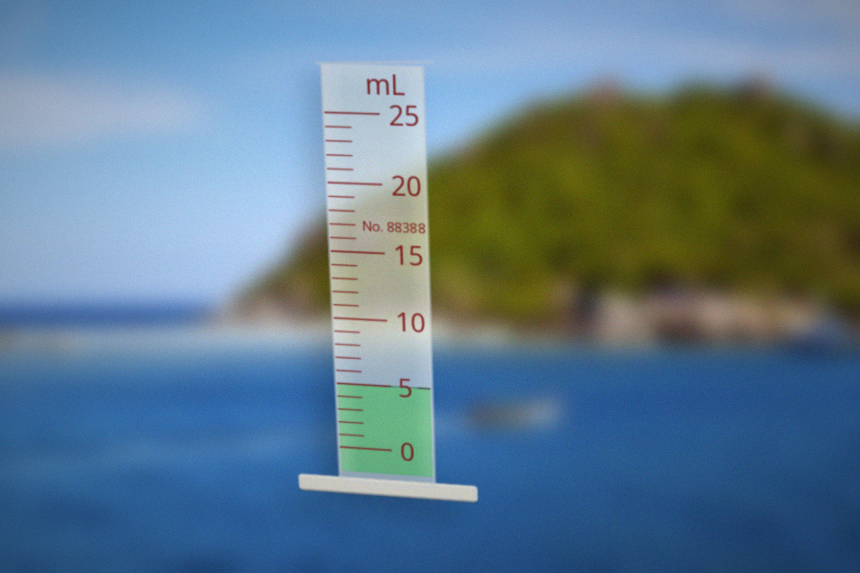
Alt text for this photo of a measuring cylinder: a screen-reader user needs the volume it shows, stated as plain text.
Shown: 5 mL
